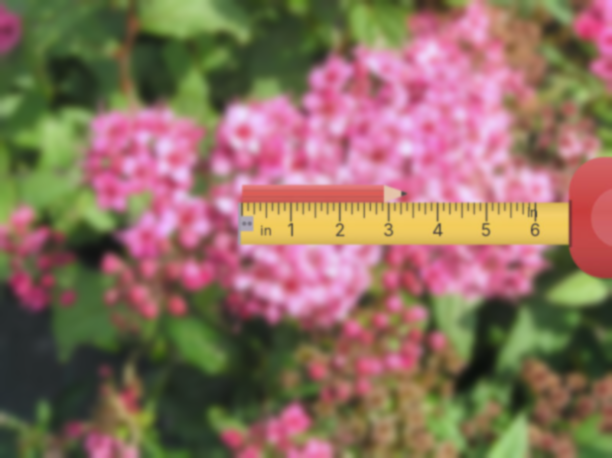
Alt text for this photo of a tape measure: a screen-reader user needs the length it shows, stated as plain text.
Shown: 3.375 in
